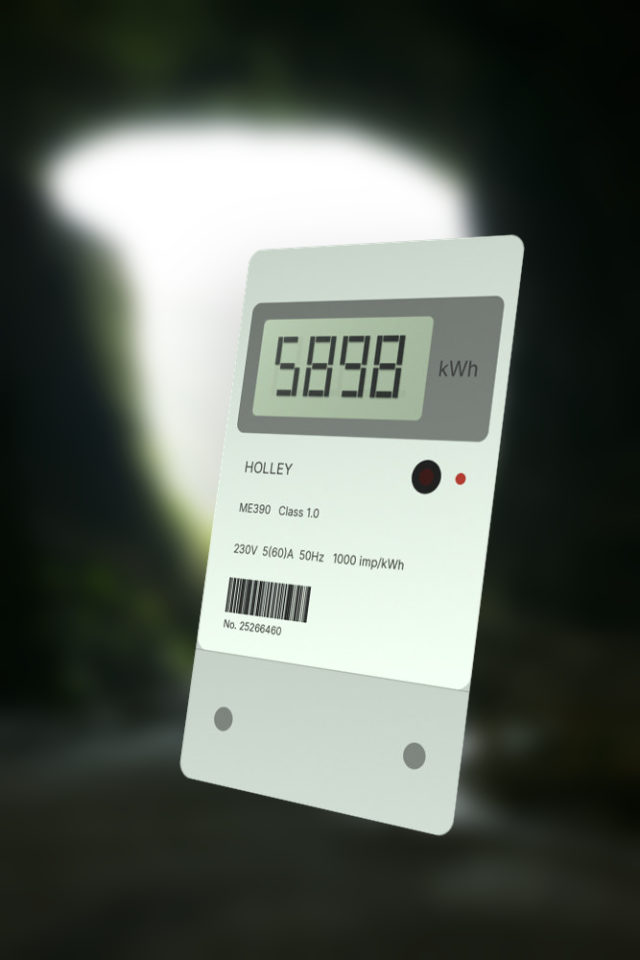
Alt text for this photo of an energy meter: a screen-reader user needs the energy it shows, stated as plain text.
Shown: 5898 kWh
